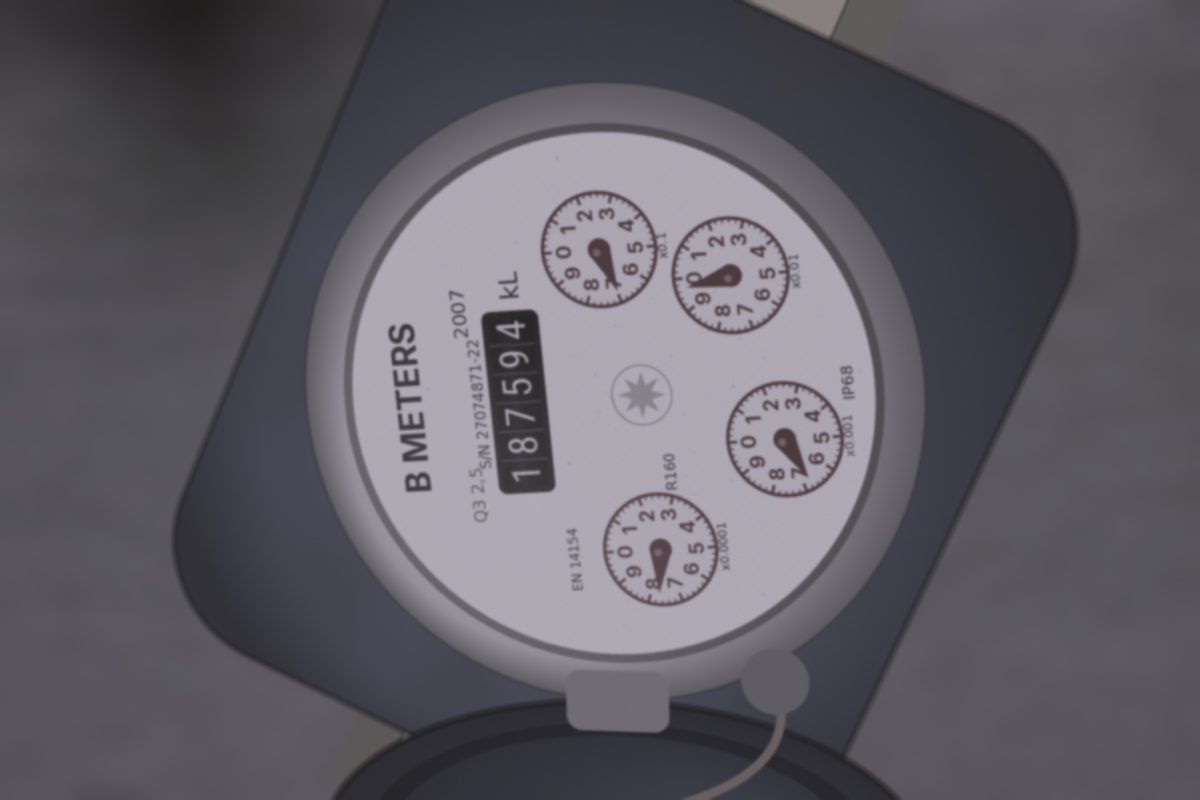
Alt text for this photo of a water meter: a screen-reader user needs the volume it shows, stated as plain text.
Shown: 187594.6967 kL
